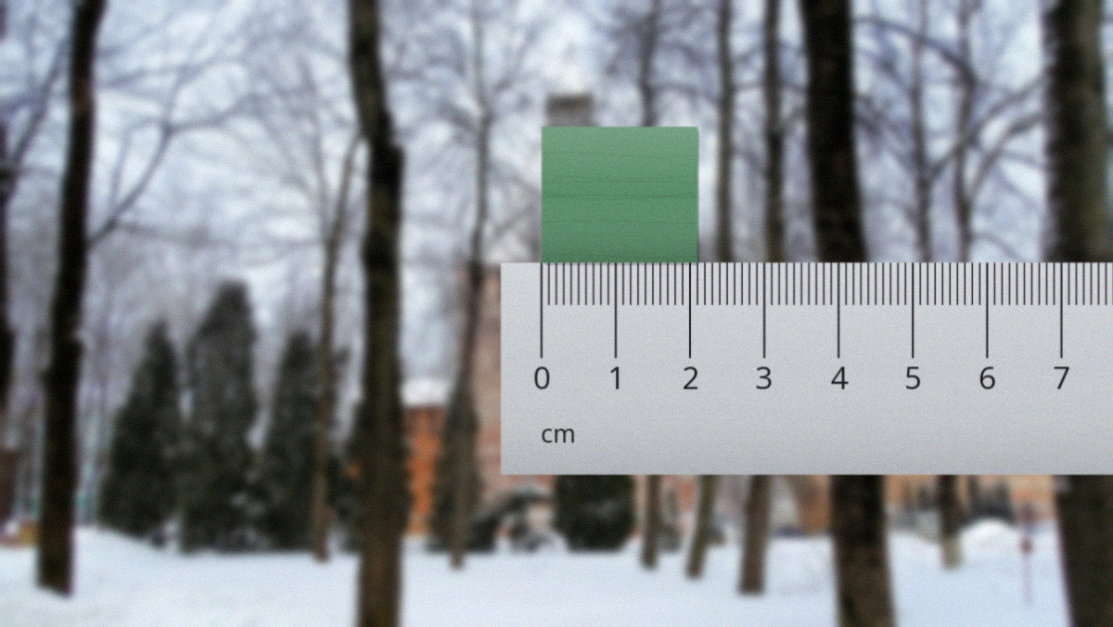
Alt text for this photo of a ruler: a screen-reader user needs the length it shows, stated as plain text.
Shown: 2.1 cm
